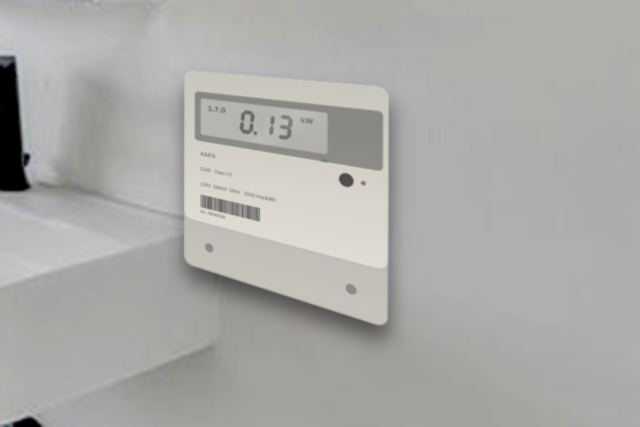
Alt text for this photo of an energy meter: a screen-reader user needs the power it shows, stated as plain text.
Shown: 0.13 kW
